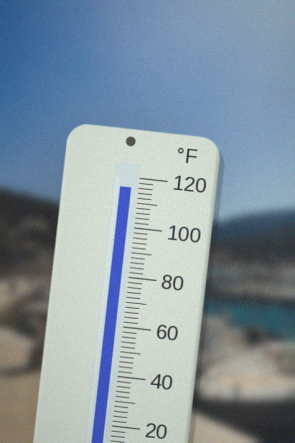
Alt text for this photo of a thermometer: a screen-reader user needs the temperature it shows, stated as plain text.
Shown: 116 °F
